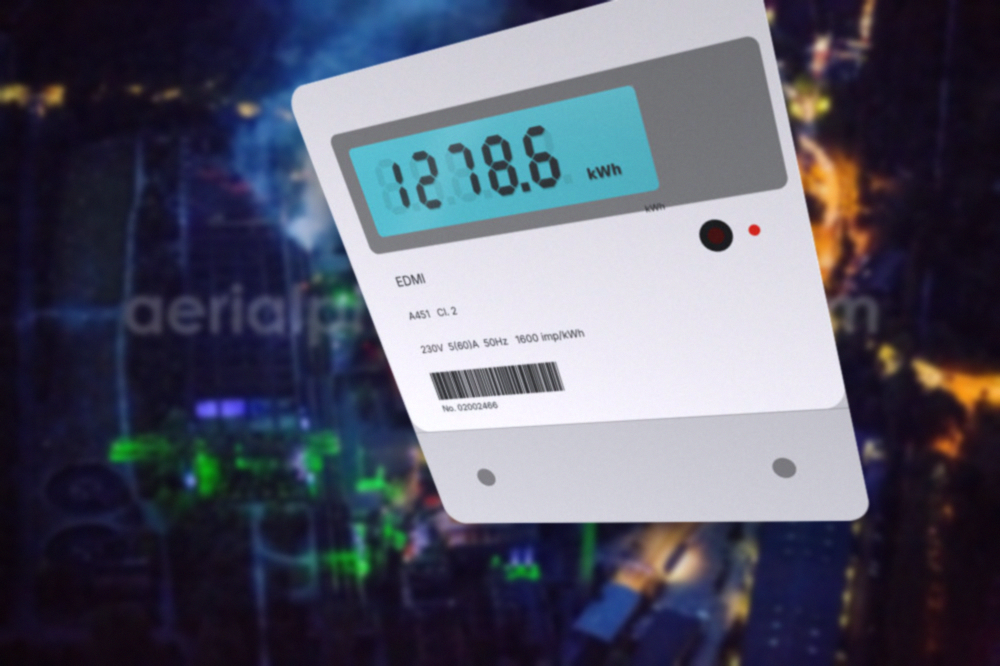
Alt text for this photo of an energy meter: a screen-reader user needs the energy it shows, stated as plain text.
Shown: 1278.6 kWh
